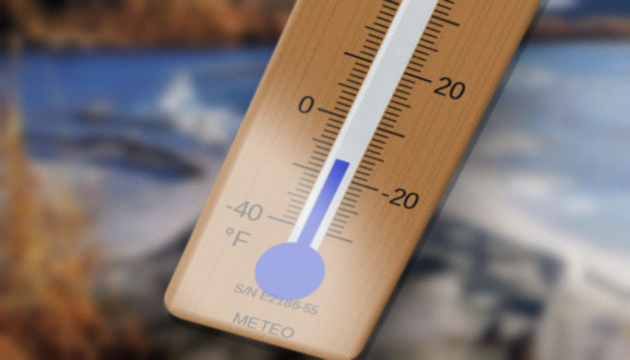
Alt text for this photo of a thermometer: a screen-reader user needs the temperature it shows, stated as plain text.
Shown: -14 °F
